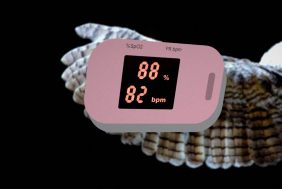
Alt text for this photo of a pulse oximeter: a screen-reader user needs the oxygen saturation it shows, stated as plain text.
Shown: 88 %
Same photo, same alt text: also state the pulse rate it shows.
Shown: 82 bpm
